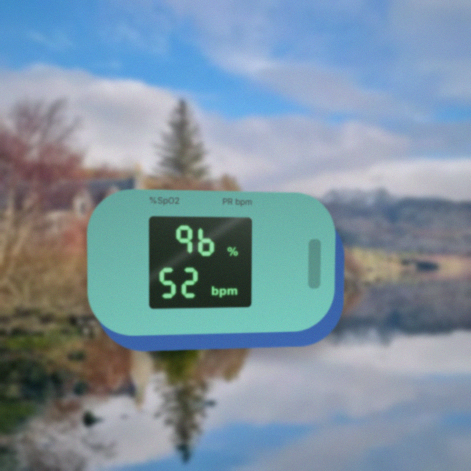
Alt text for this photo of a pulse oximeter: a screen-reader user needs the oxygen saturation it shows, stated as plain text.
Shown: 96 %
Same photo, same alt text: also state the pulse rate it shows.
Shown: 52 bpm
